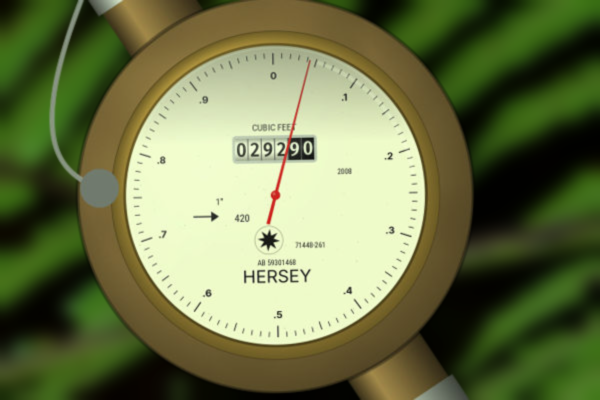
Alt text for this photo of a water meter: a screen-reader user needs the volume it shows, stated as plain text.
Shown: 29290.04 ft³
